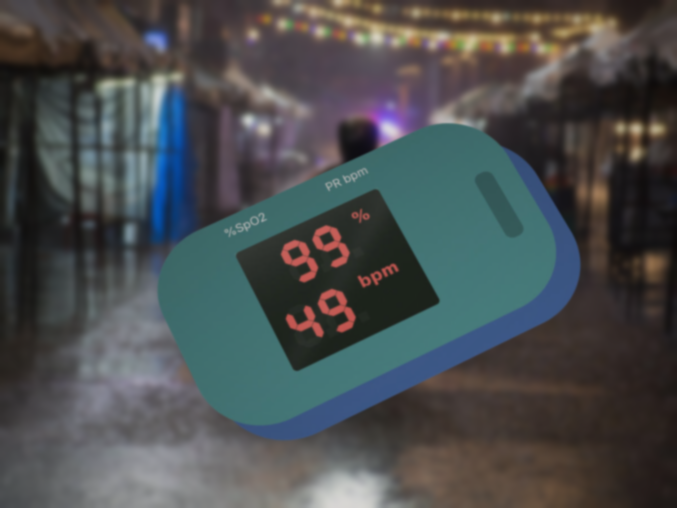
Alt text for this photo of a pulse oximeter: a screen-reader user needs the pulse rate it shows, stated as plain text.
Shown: 49 bpm
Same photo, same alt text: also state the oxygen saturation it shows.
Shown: 99 %
